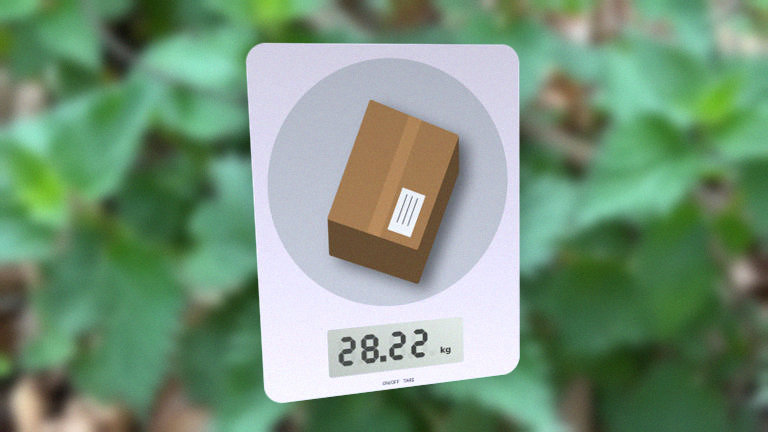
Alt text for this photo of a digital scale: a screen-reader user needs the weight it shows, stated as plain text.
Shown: 28.22 kg
